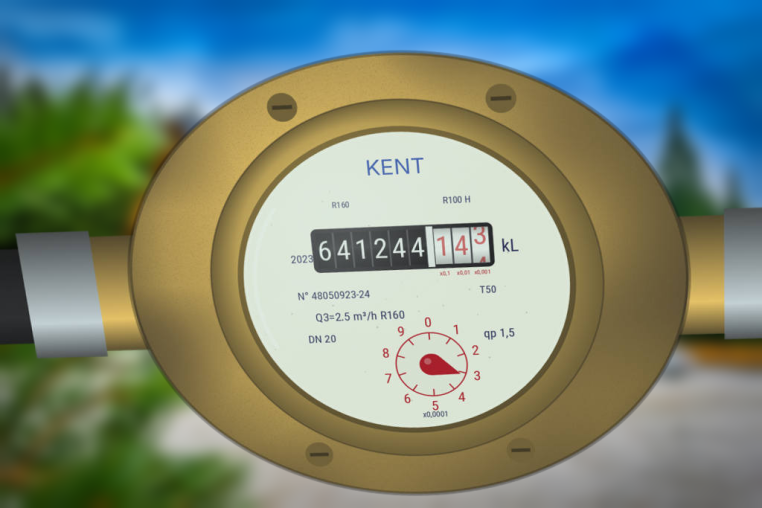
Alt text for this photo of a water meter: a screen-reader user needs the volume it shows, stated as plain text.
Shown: 641244.1433 kL
